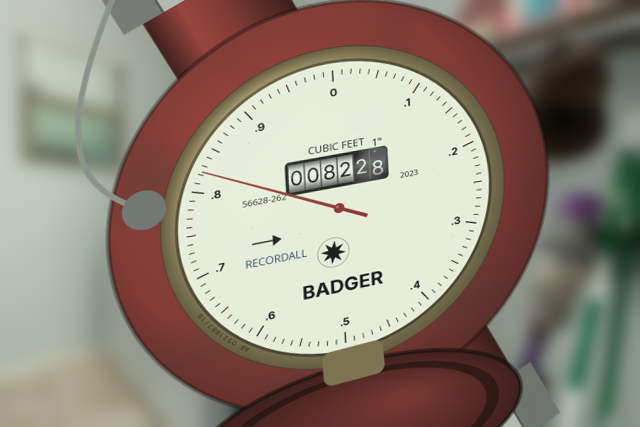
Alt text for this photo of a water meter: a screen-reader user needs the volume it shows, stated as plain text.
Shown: 8227.82 ft³
